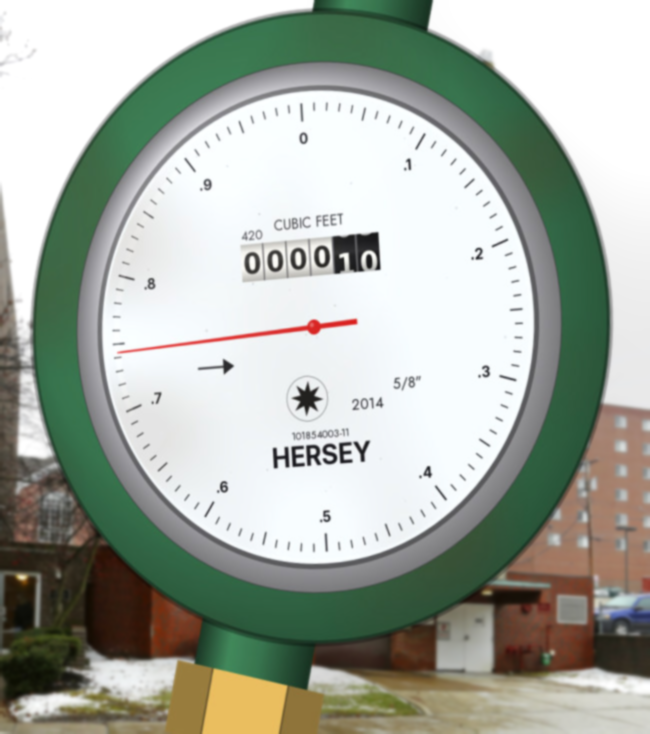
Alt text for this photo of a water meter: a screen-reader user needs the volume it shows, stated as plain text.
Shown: 9.74 ft³
